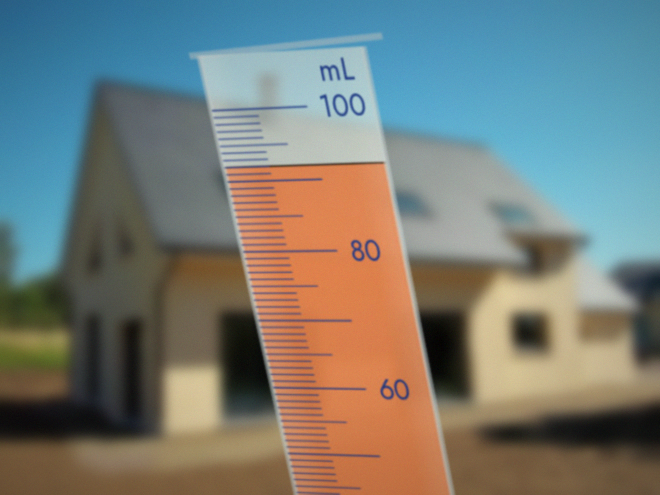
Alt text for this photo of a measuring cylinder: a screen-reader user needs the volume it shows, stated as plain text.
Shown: 92 mL
